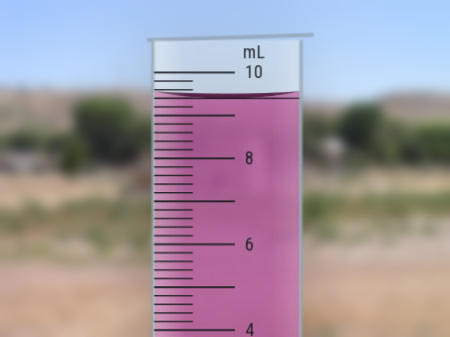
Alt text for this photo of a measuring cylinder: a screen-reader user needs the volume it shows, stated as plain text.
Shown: 9.4 mL
